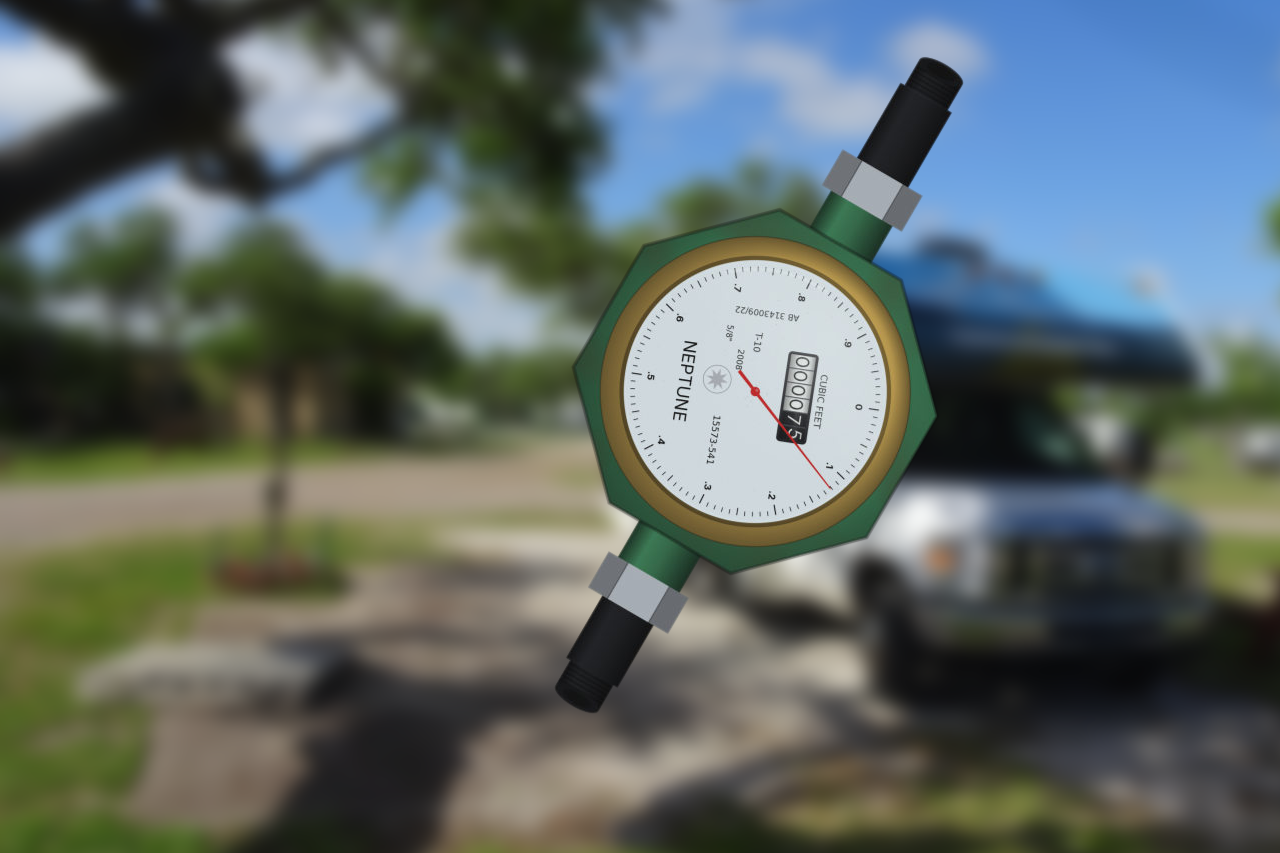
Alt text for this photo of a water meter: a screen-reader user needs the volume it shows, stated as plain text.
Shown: 75.12 ft³
